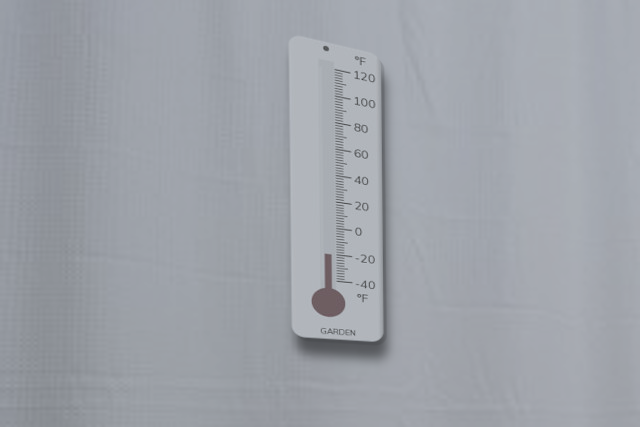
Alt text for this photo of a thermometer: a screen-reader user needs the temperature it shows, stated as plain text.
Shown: -20 °F
